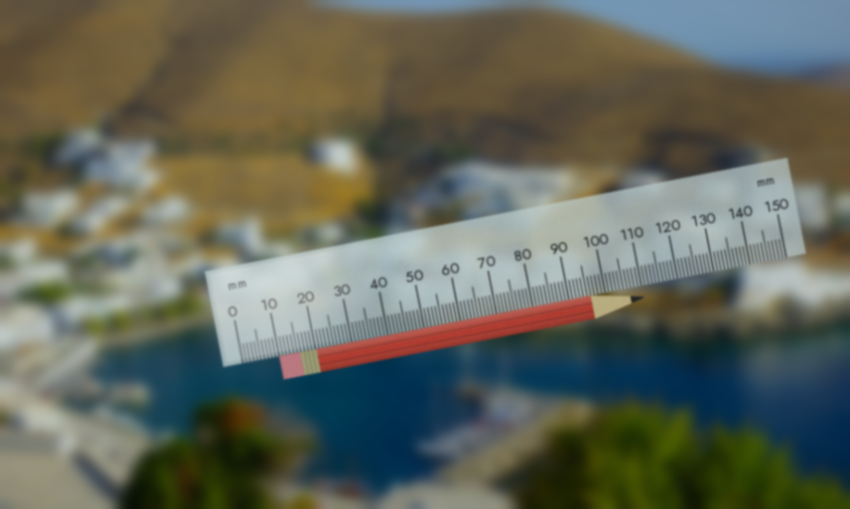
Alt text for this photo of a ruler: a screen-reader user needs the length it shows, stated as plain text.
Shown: 100 mm
